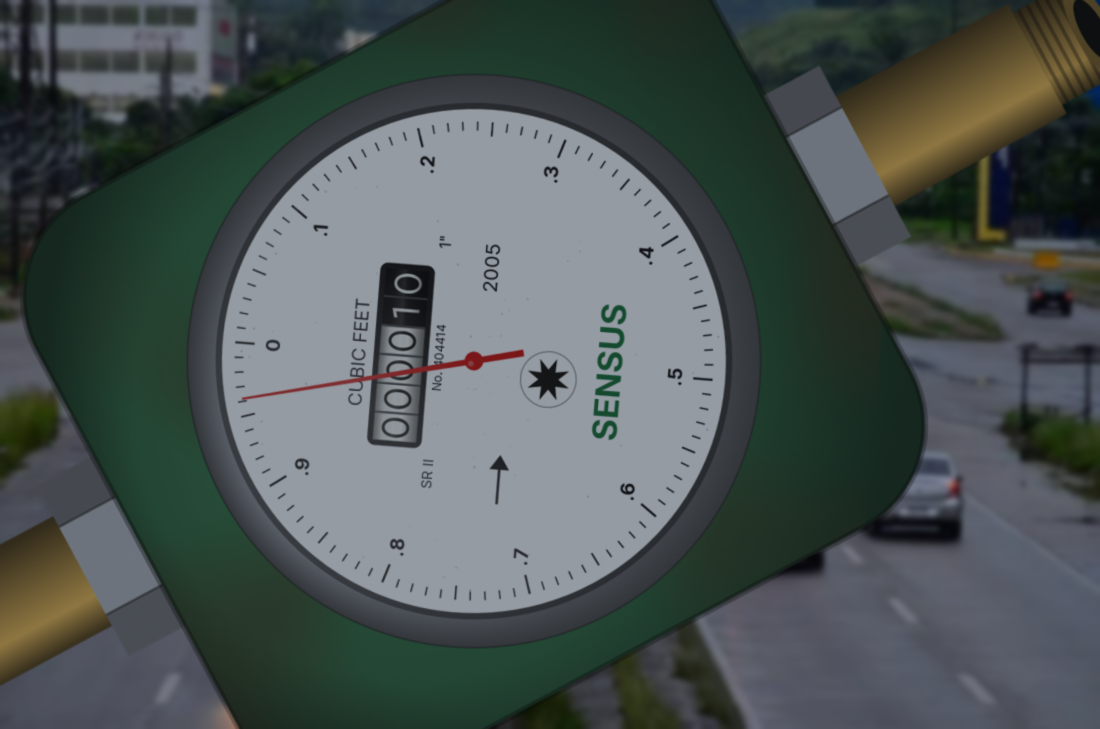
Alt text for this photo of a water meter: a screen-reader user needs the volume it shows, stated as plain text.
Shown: 9.96 ft³
